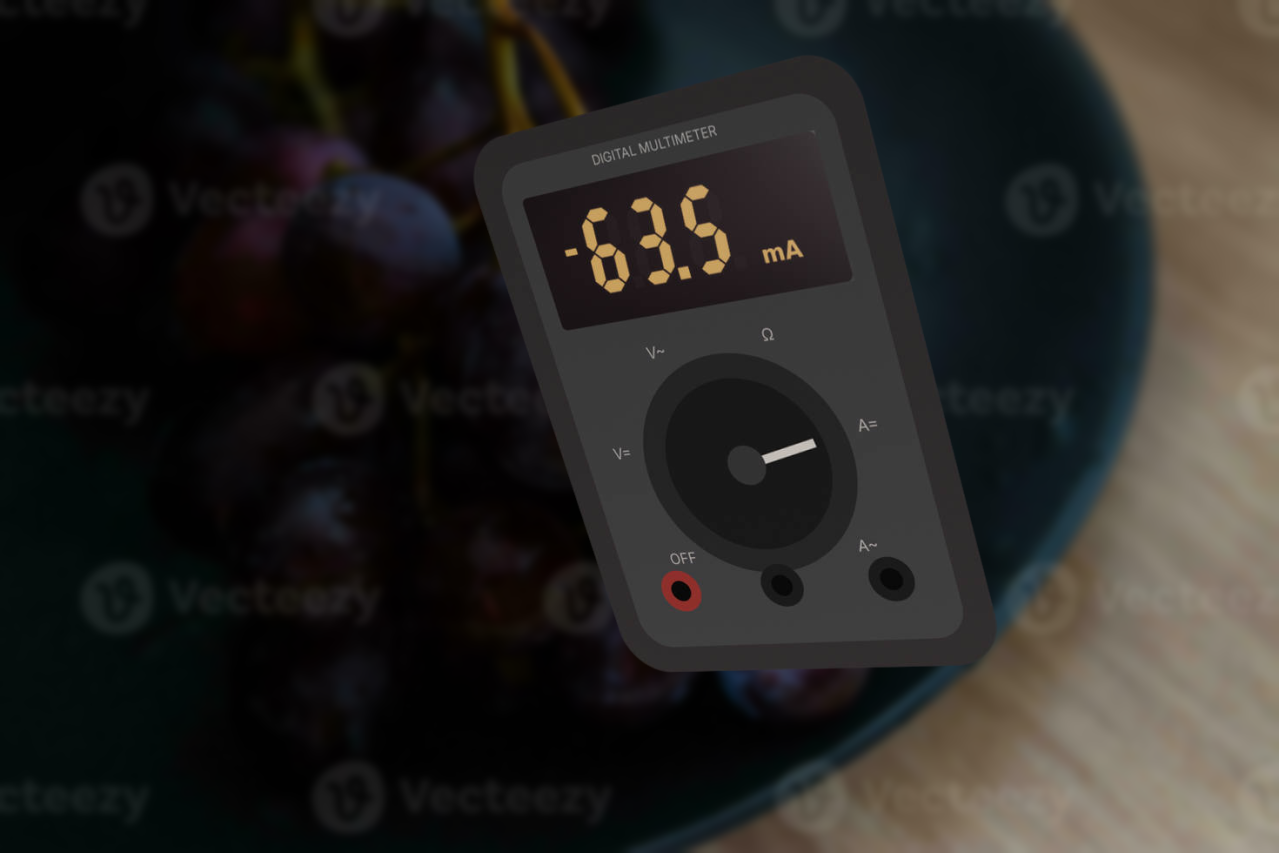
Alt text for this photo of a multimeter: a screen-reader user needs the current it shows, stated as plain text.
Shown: -63.5 mA
